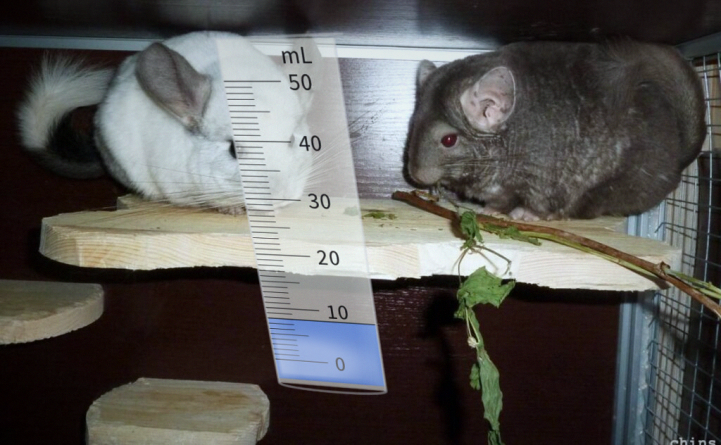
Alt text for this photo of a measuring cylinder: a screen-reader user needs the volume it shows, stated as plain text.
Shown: 8 mL
